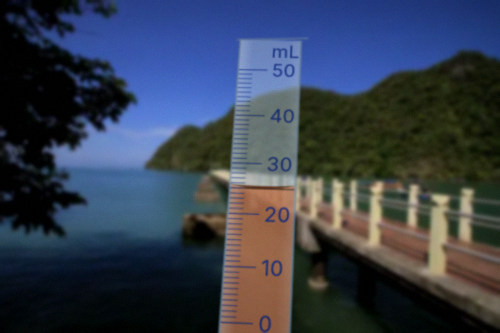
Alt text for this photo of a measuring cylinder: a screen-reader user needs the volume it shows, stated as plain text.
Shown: 25 mL
